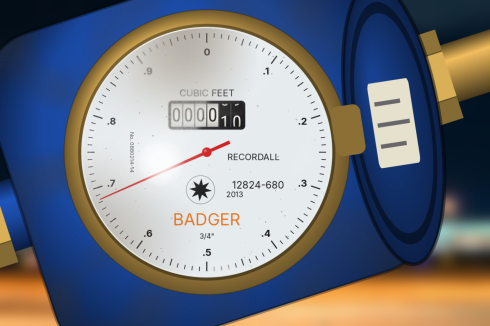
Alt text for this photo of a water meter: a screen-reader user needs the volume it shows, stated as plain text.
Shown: 9.68 ft³
